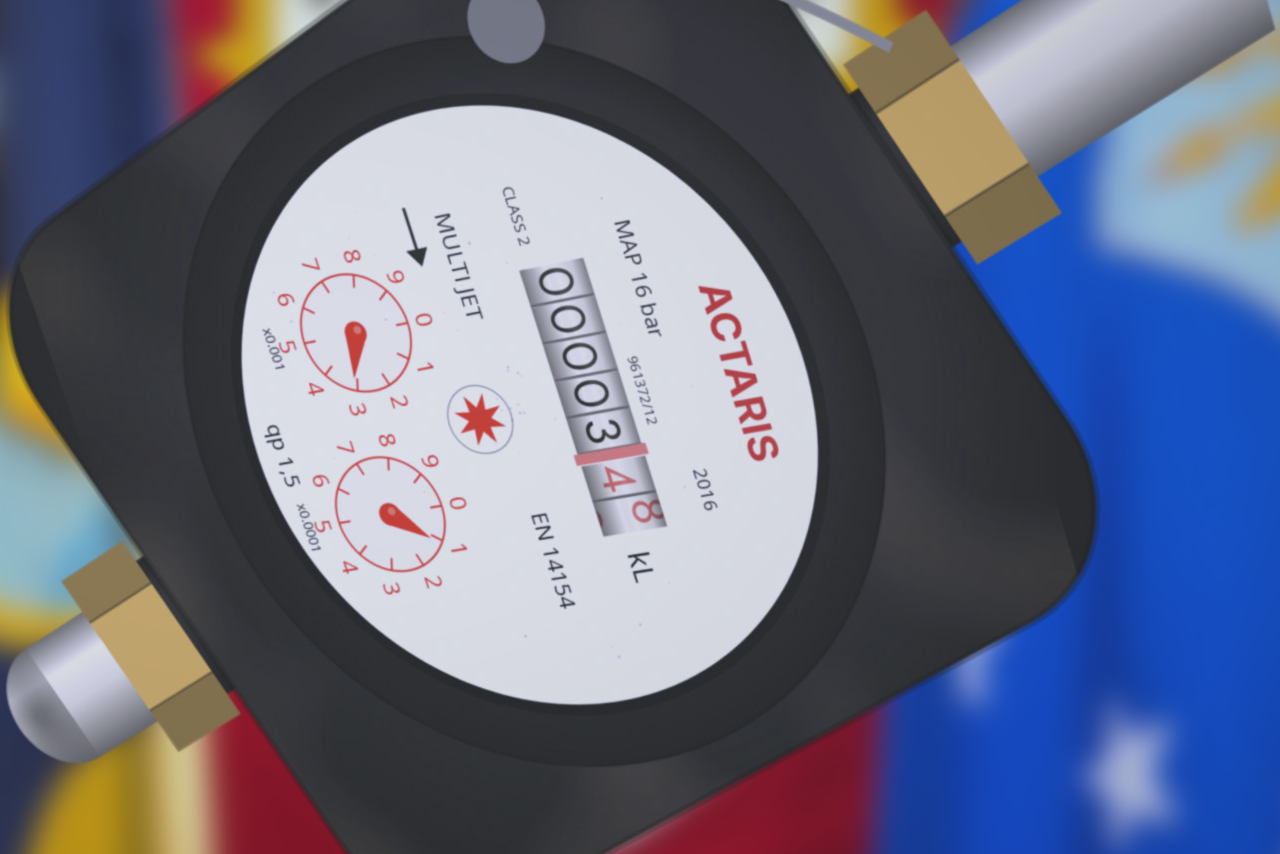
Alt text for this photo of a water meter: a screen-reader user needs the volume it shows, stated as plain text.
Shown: 3.4831 kL
